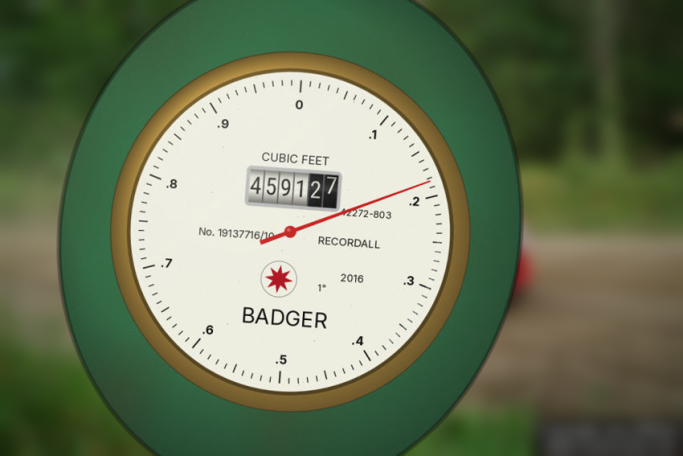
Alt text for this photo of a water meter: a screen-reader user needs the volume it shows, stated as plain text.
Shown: 459127.18 ft³
